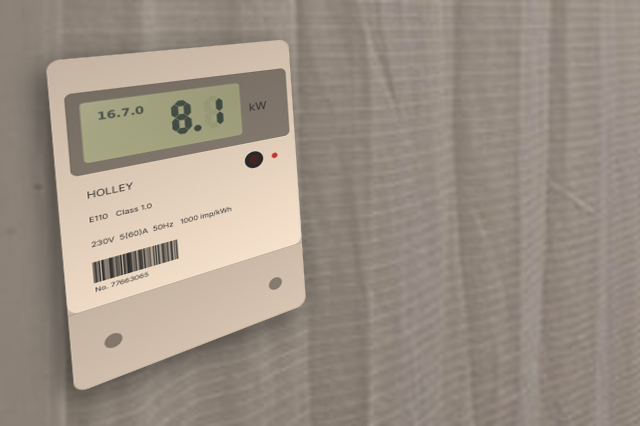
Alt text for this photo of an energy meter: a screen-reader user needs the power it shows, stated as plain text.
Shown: 8.1 kW
